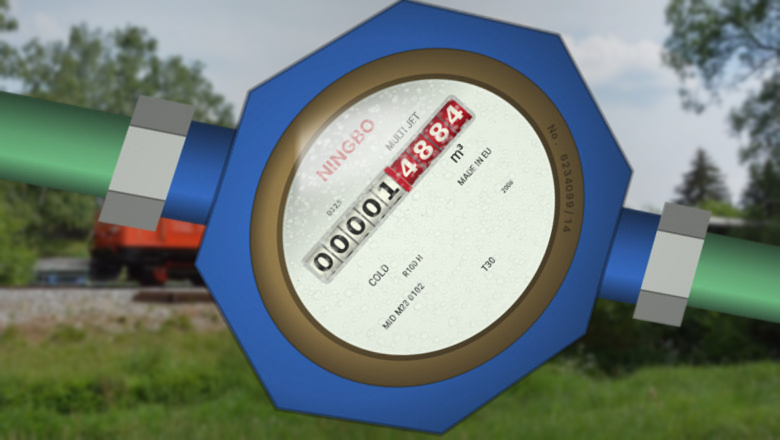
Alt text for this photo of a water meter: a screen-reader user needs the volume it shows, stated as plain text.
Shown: 1.4884 m³
